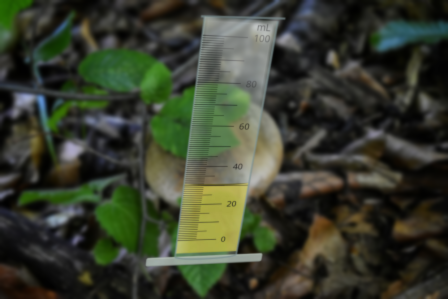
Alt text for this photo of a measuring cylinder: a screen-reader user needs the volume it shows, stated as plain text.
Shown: 30 mL
